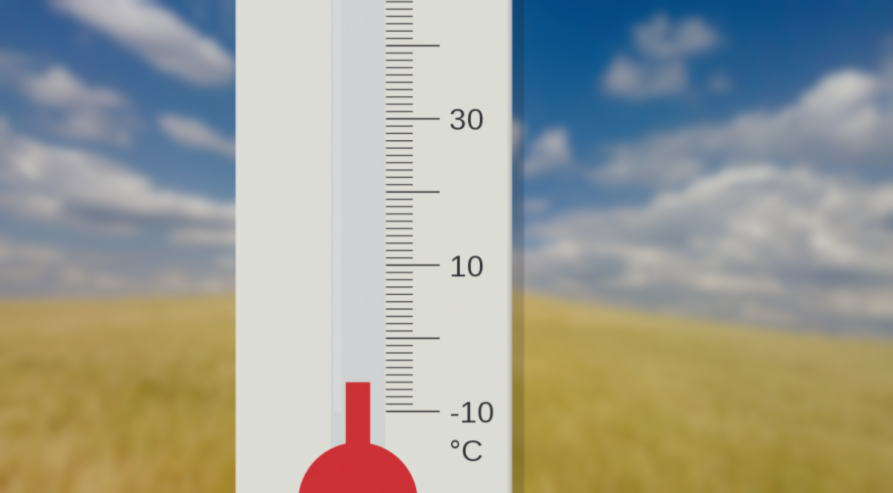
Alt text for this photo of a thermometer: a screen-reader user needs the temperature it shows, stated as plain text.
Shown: -6 °C
